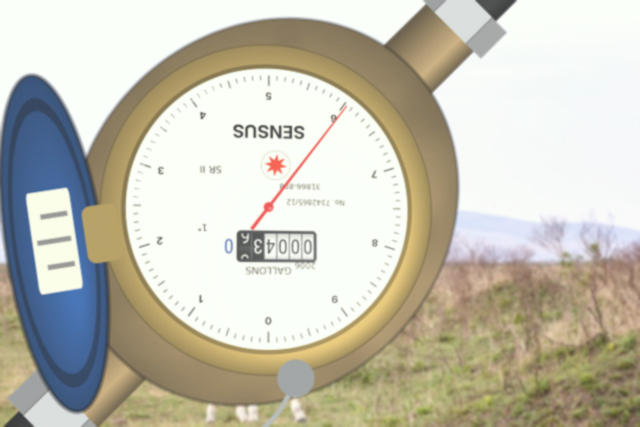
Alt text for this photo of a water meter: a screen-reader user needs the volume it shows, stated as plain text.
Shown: 4356.0 gal
